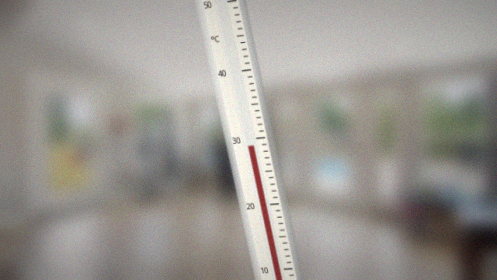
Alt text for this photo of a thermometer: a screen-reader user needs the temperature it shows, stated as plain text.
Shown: 29 °C
